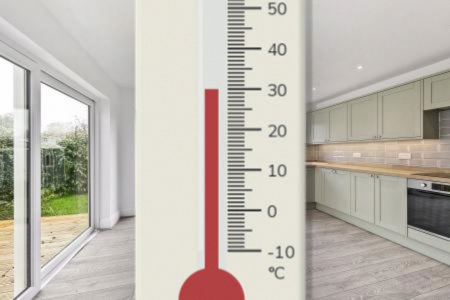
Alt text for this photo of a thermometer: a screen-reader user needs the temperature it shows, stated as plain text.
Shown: 30 °C
